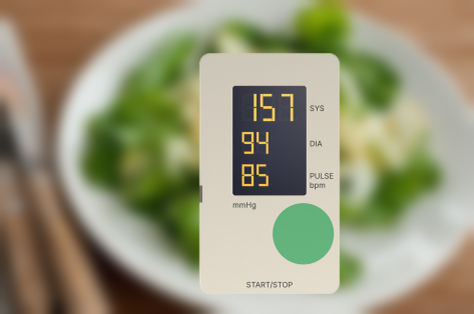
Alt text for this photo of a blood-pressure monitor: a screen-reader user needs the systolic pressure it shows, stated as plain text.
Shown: 157 mmHg
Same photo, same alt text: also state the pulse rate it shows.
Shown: 85 bpm
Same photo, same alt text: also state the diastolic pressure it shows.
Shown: 94 mmHg
